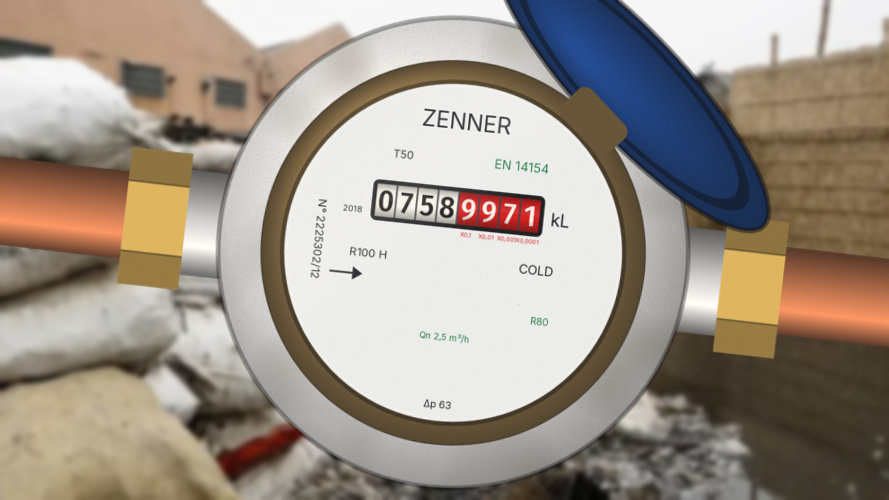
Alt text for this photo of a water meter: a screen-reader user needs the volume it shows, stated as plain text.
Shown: 758.9971 kL
